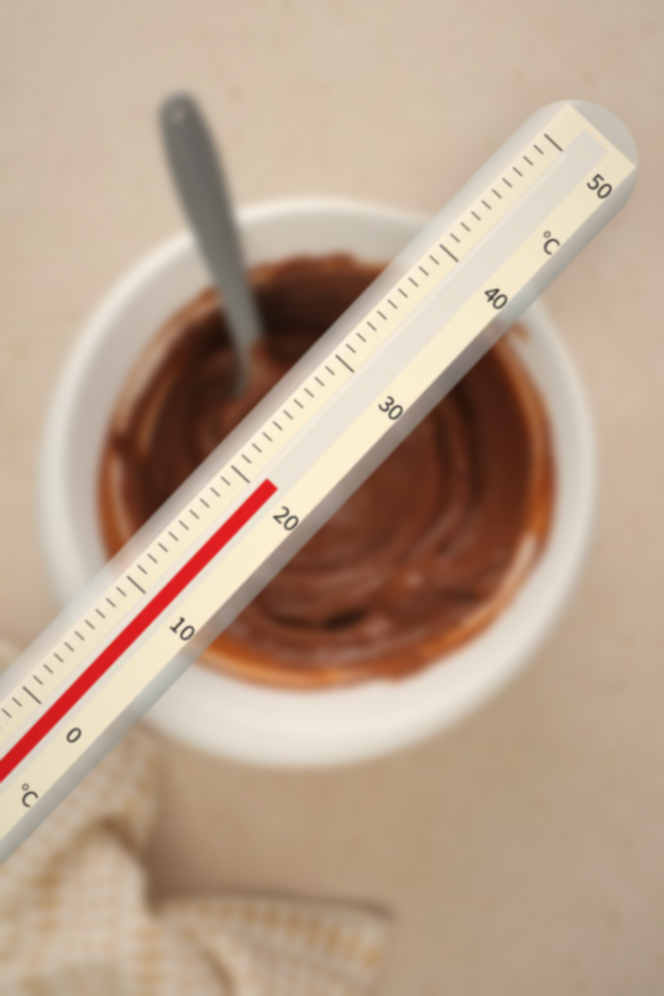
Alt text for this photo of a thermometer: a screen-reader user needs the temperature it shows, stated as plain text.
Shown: 21 °C
